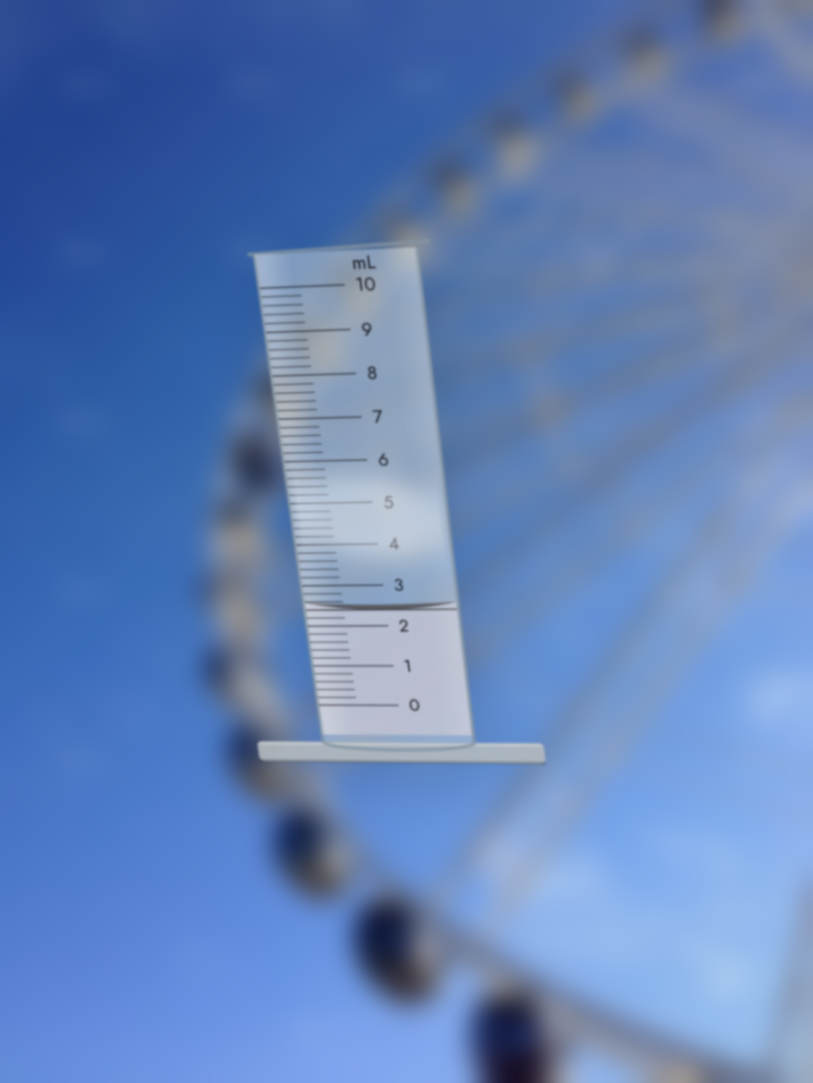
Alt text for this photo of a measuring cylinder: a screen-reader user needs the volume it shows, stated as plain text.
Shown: 2.4 mL
